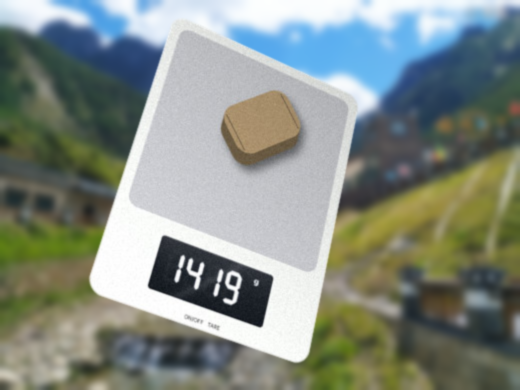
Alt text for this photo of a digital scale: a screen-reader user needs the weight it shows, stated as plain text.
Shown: 1419 g
